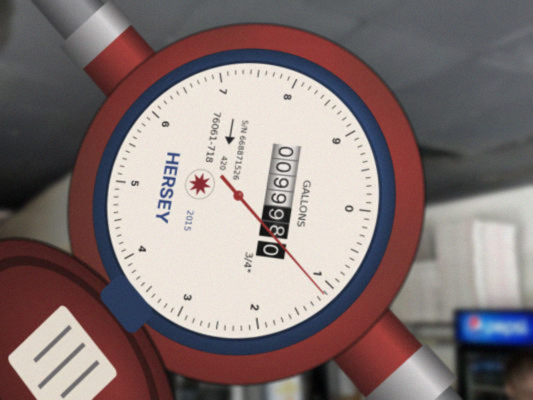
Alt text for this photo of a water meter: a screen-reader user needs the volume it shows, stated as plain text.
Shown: 99981.1 gal
